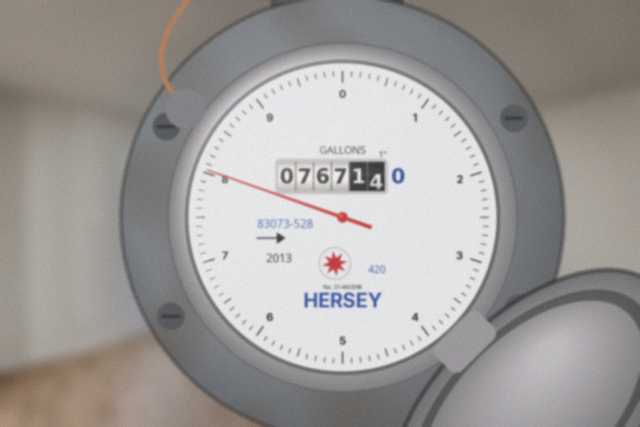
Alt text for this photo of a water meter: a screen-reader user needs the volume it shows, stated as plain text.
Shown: 767138.0 gal
